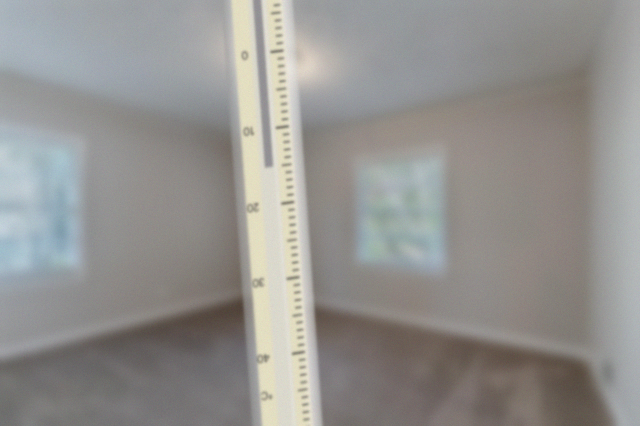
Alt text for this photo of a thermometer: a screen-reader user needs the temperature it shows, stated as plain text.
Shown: 15 °C
